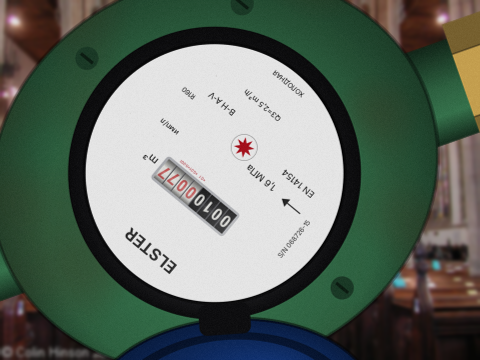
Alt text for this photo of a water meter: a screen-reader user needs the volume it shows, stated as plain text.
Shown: 10.0077 m³
